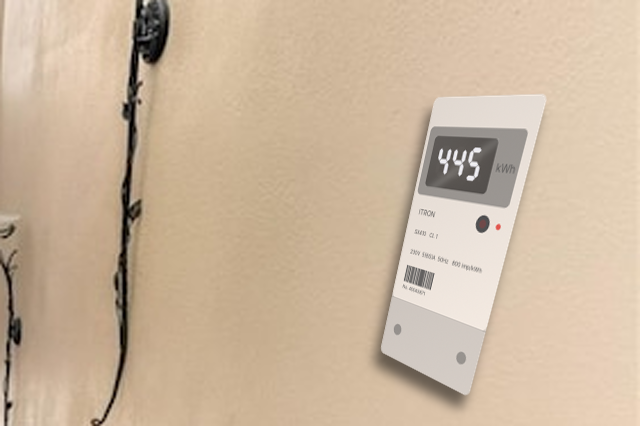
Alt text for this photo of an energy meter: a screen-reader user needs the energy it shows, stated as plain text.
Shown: 445 kWh
